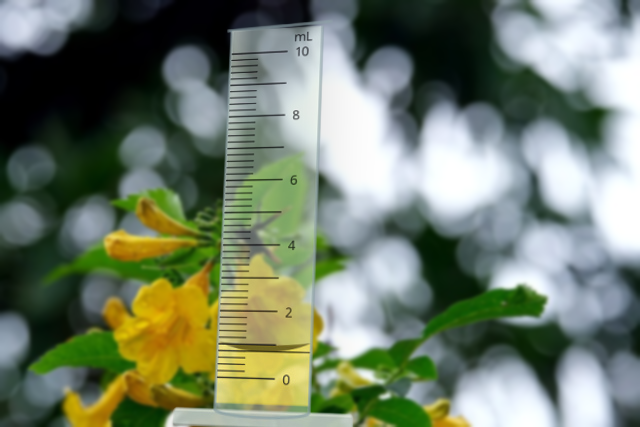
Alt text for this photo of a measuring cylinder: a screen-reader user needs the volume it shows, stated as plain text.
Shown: 0.8 mL
